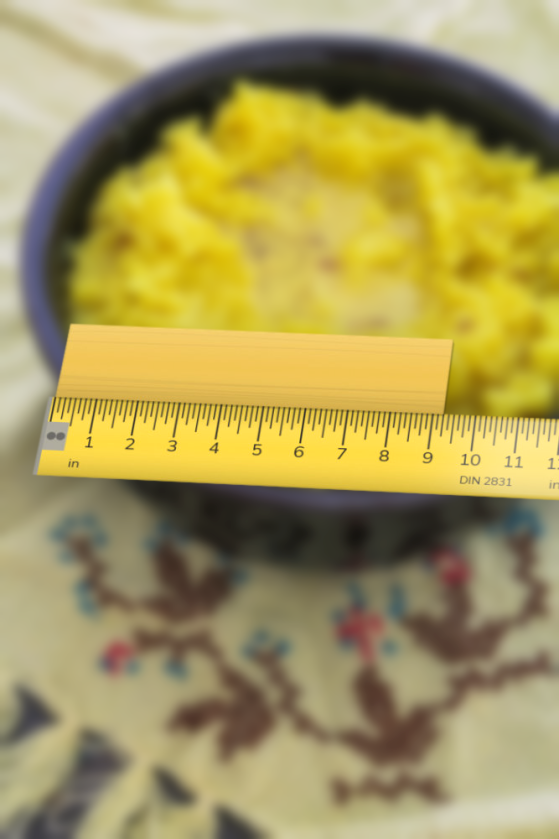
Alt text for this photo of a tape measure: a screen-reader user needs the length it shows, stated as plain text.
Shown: 9.25 in
